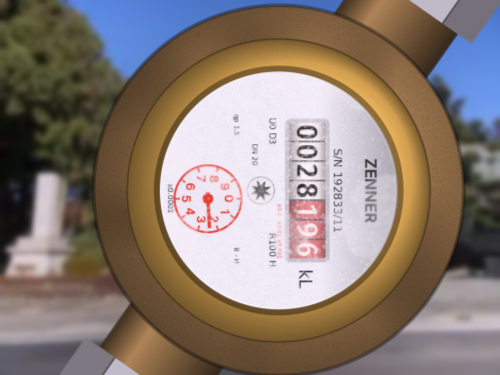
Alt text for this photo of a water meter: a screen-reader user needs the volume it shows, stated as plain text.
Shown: 28.1962 kL
